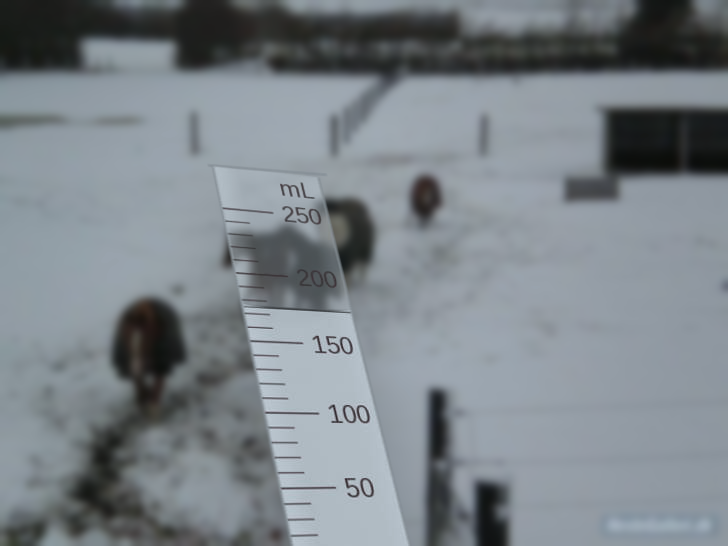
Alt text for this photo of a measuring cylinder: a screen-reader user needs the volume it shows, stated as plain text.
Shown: 175 mL
